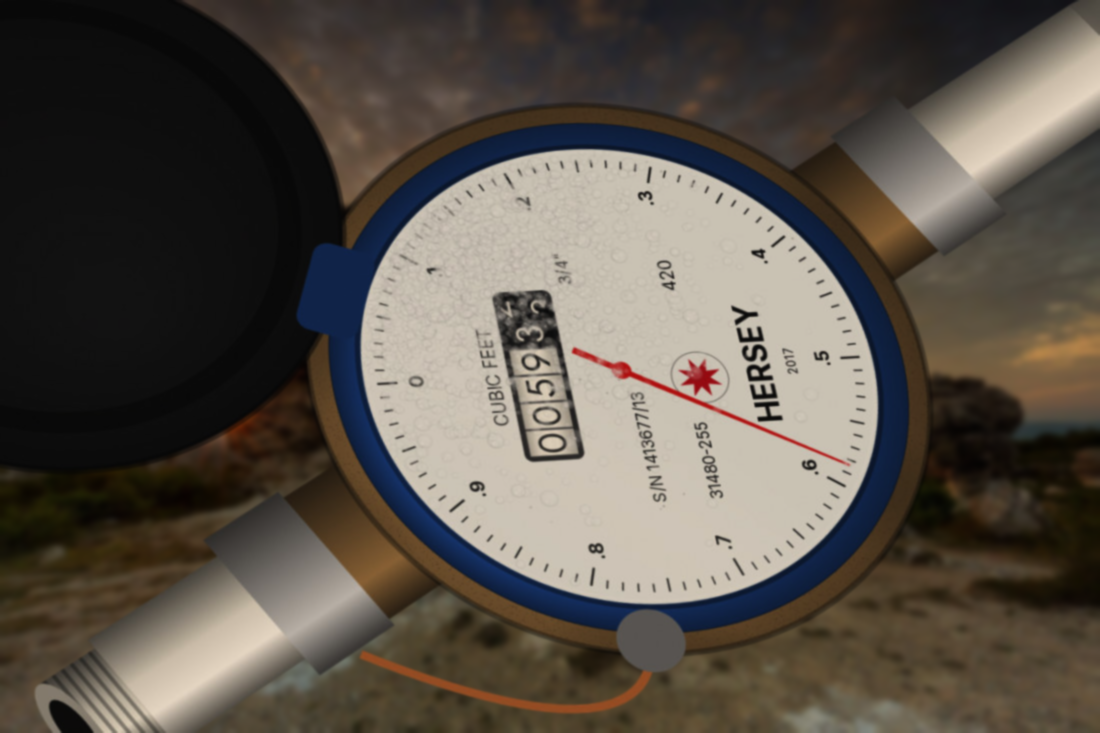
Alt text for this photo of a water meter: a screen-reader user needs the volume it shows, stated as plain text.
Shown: 5932.58 ft³
